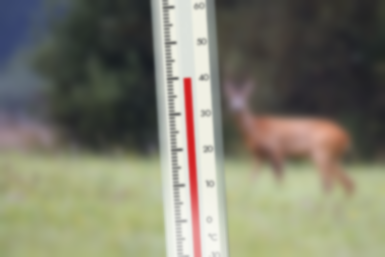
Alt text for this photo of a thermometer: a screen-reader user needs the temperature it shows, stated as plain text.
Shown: 40 °C
